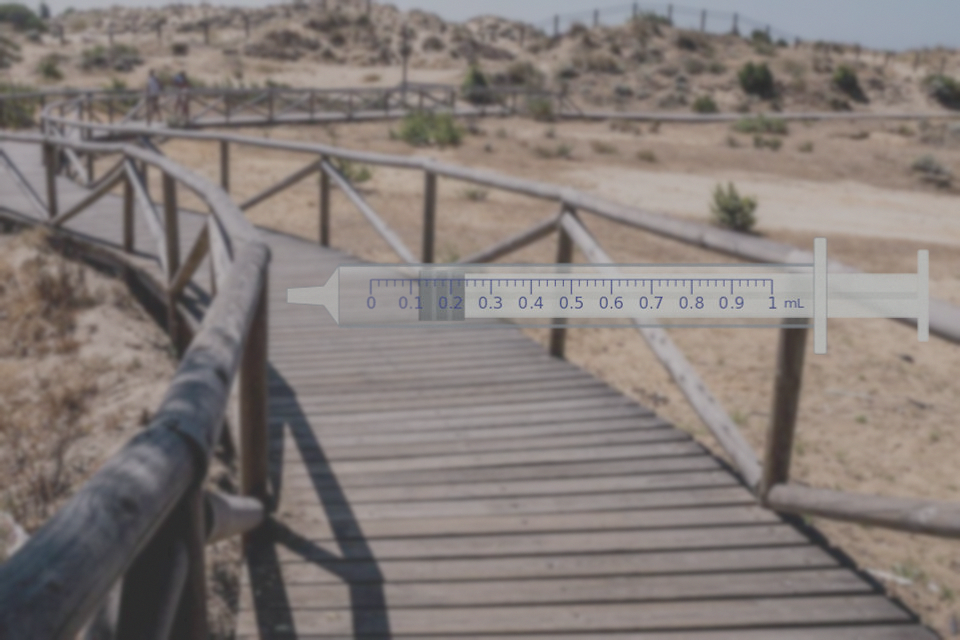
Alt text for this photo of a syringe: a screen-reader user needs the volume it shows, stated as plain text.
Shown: 0.12 mL
